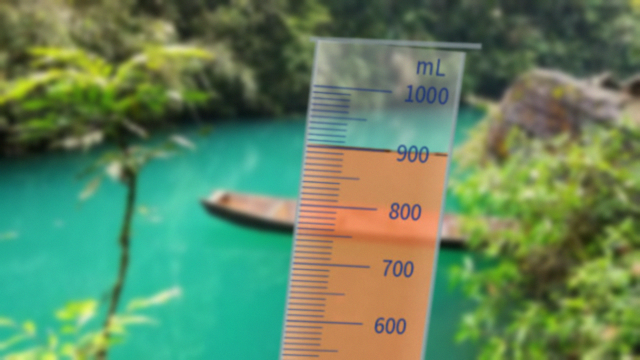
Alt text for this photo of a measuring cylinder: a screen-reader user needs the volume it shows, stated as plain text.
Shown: 900 mL
